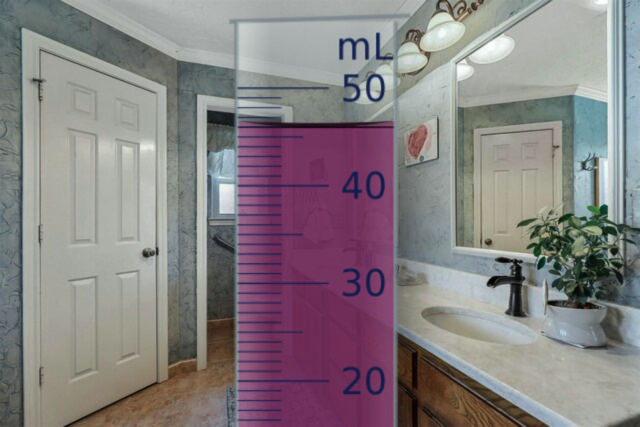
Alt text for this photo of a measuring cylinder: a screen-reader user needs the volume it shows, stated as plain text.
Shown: 46 mL
